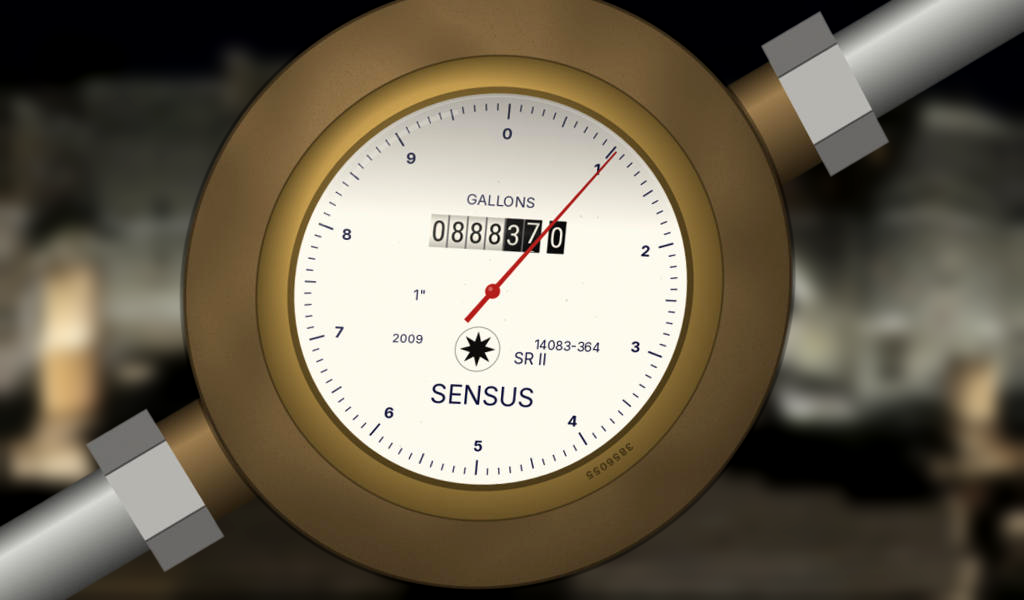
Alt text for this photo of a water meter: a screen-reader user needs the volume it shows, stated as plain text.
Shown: 888371.0 gal
